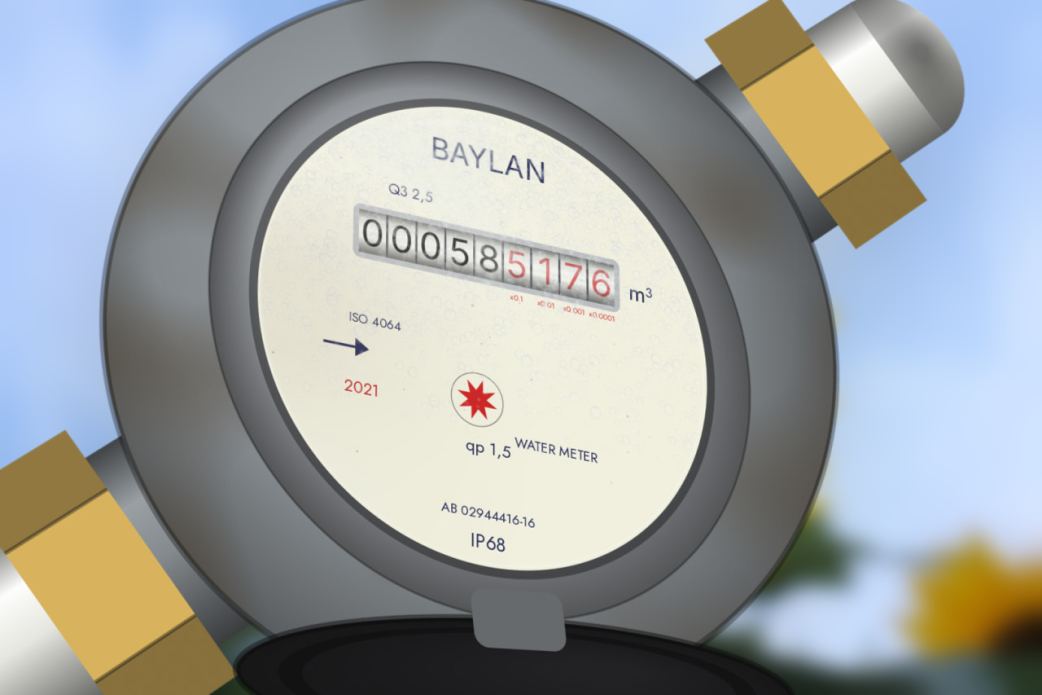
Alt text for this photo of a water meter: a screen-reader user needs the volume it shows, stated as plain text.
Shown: 58.5176 m³
